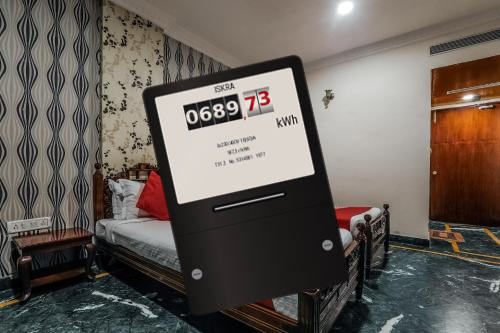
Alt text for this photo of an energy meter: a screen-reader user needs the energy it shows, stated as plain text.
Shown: 689.73 kWh
